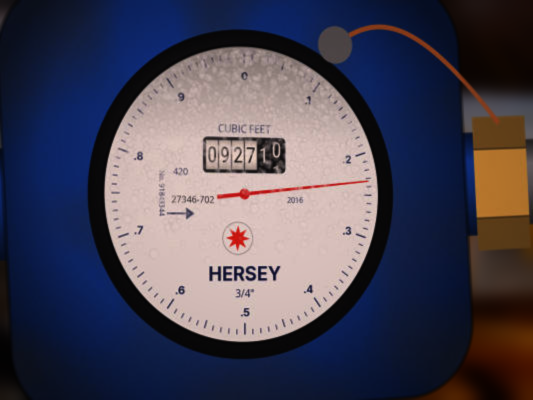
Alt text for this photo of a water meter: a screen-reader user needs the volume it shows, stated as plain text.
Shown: 92710.23 ft³
